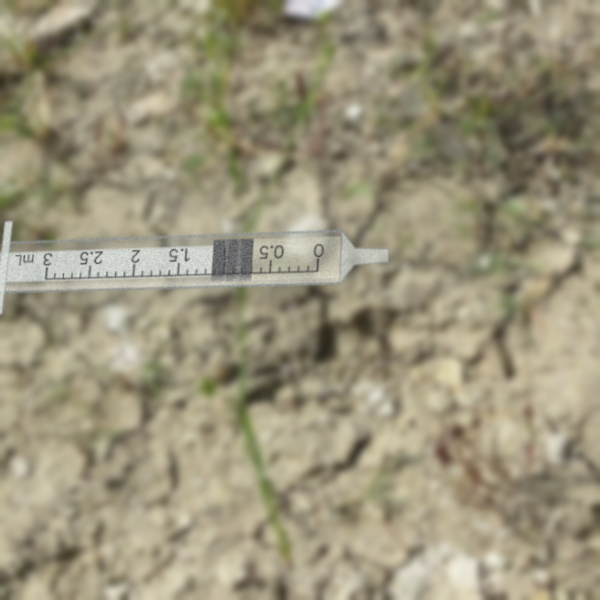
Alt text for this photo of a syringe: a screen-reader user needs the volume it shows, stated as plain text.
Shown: 0.7 mL
